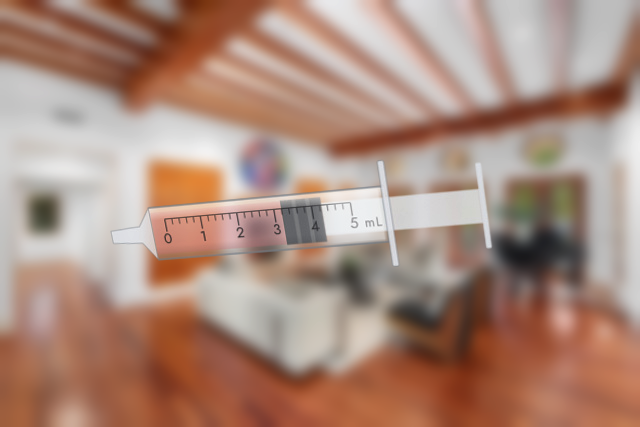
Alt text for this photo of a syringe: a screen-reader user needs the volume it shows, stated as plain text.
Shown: 3.2 mL
